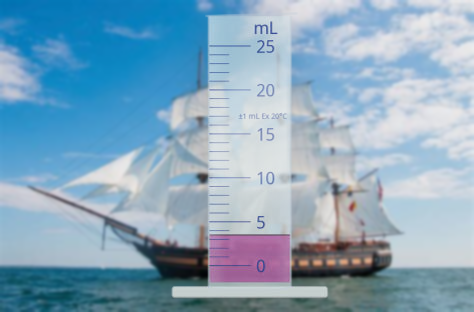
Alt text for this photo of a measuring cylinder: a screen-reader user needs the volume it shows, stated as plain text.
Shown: 3.5 mL
